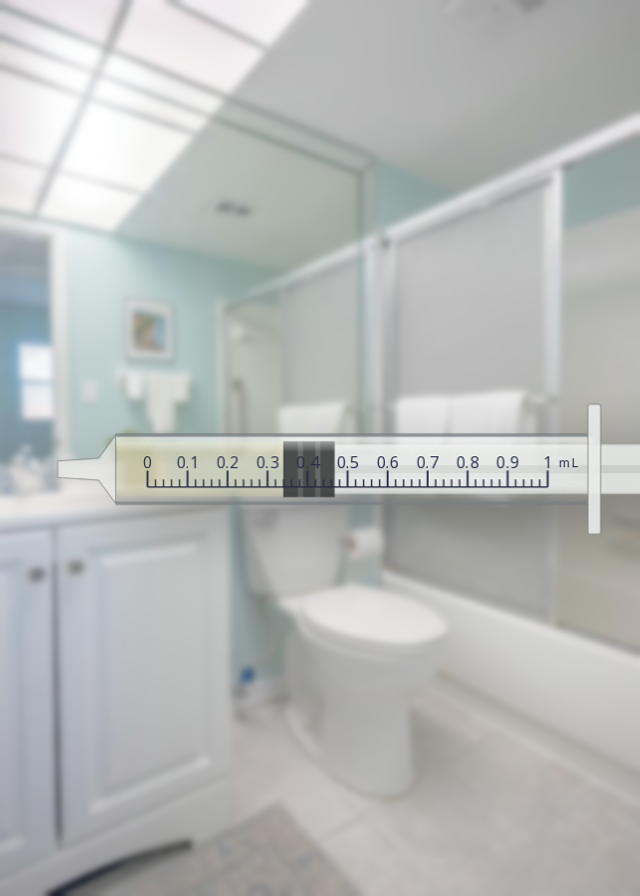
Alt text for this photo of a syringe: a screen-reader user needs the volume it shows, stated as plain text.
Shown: 0.34 mL
